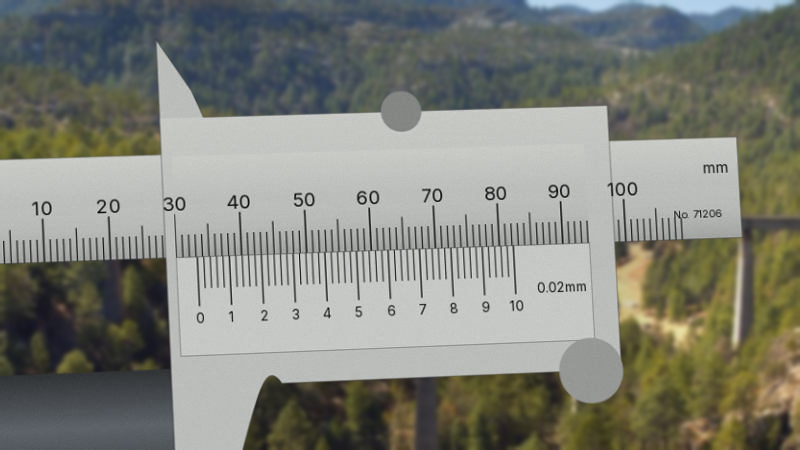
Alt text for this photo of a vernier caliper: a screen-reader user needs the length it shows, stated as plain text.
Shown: 33.2 mm
